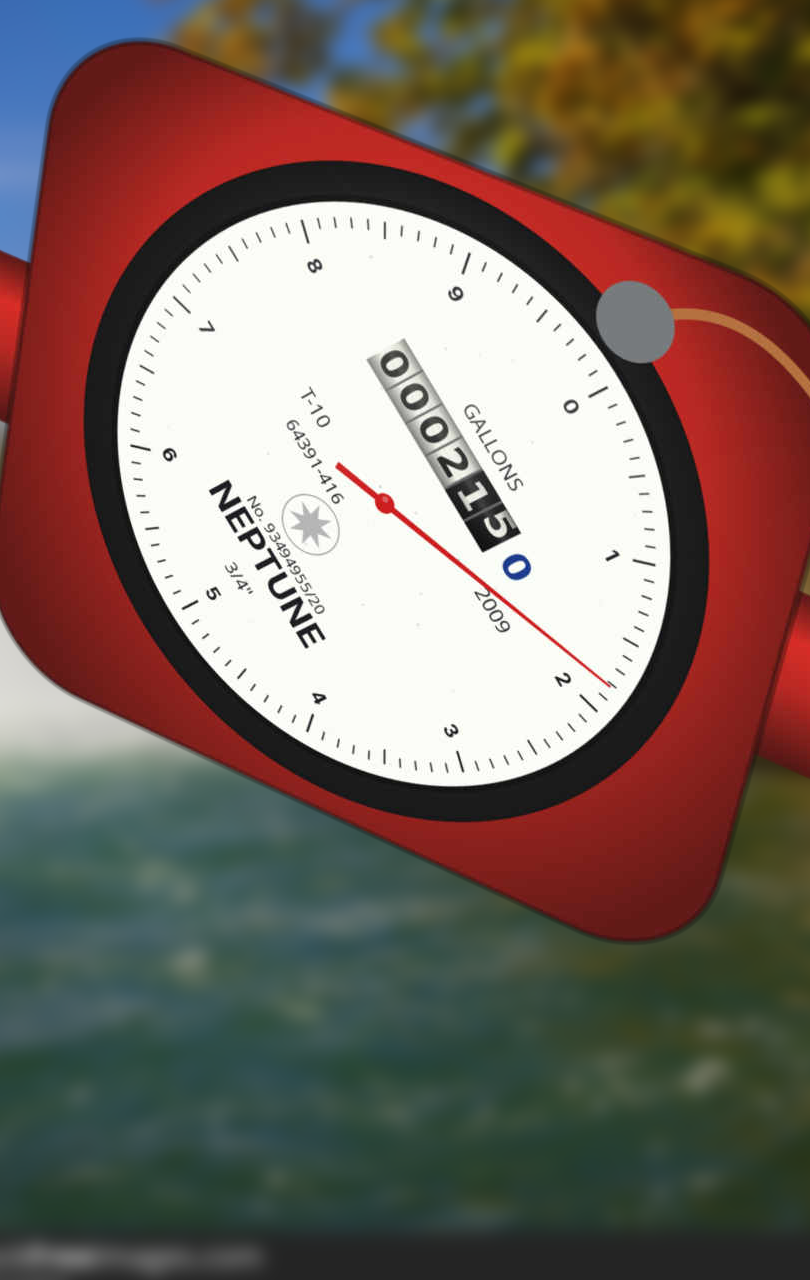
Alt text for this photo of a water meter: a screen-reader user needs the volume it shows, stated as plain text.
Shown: 2151.8 gal
